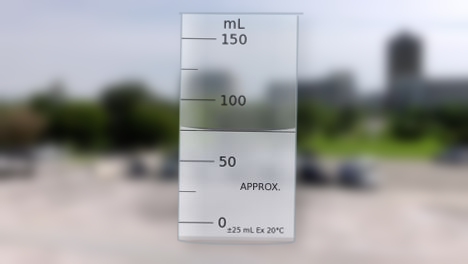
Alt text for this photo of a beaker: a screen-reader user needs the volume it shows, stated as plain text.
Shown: 75 mL
